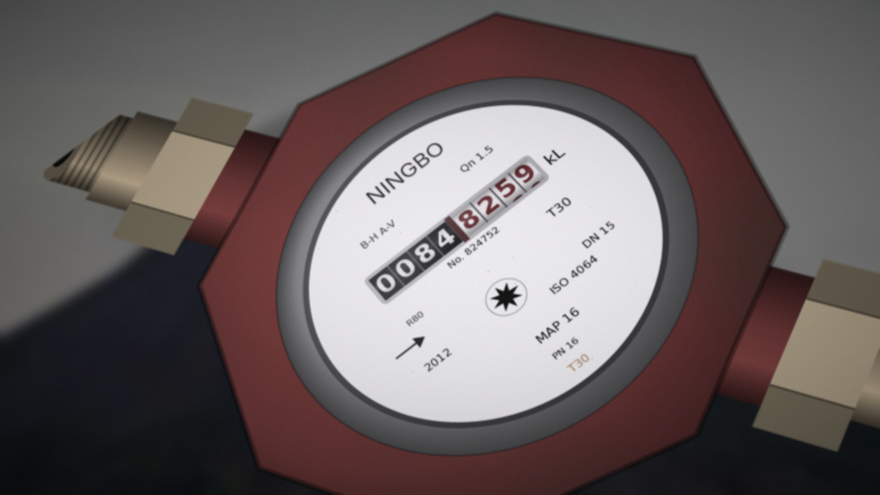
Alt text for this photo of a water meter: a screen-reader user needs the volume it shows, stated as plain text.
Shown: 84.8259 kL
